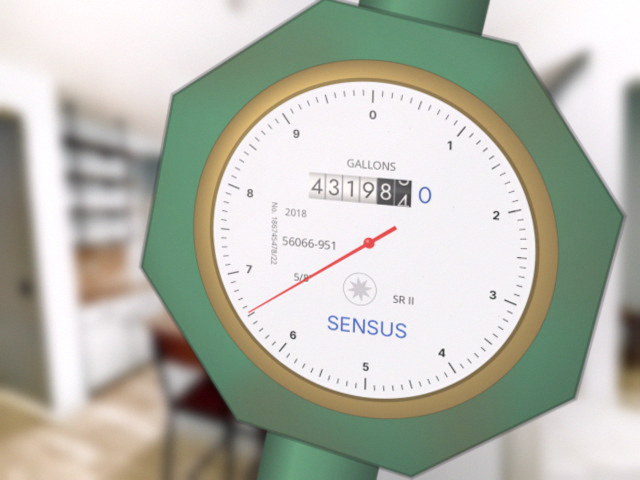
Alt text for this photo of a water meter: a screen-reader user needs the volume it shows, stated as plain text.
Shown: 4319836.5 gal
